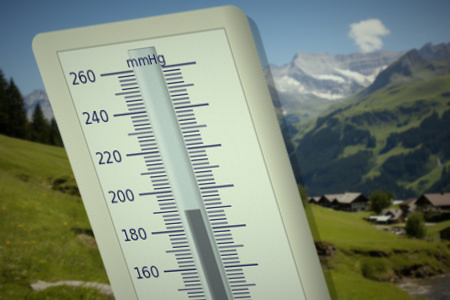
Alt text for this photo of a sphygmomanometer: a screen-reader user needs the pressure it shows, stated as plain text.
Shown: 190 mmHg
